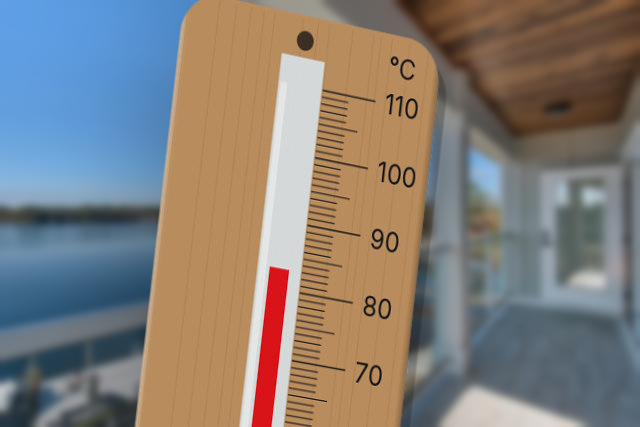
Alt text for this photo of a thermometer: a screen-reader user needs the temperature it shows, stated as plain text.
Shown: 83 °C
